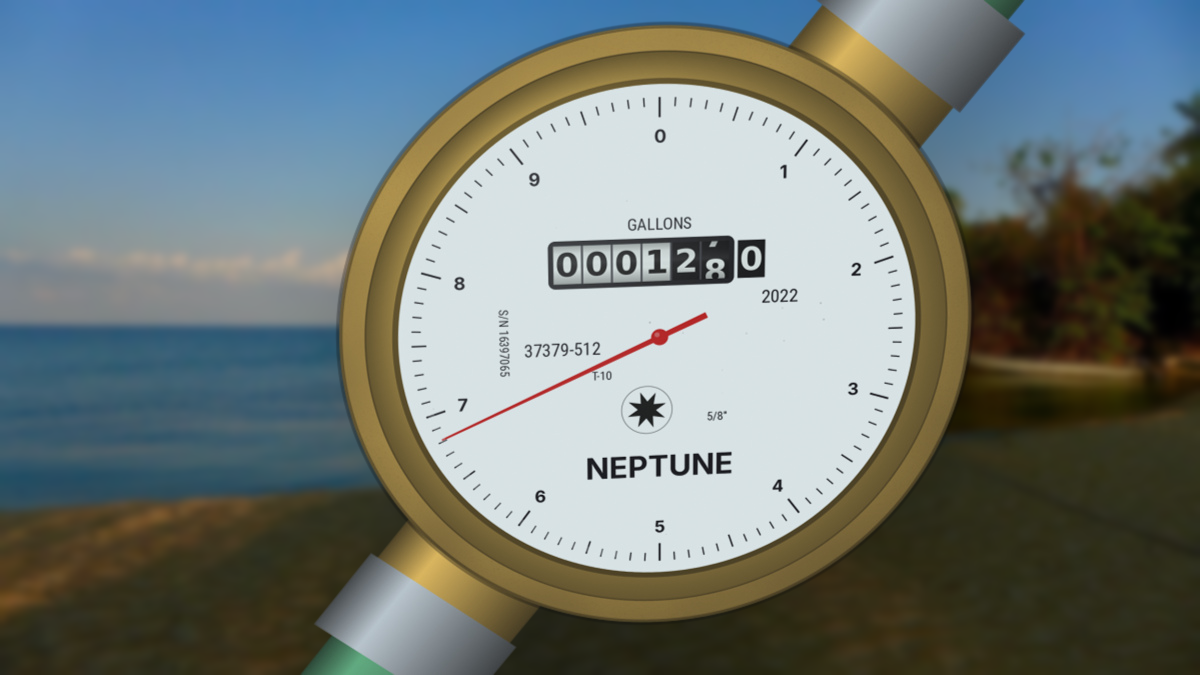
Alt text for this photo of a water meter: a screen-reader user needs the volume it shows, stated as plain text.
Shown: 1276.8 gal
